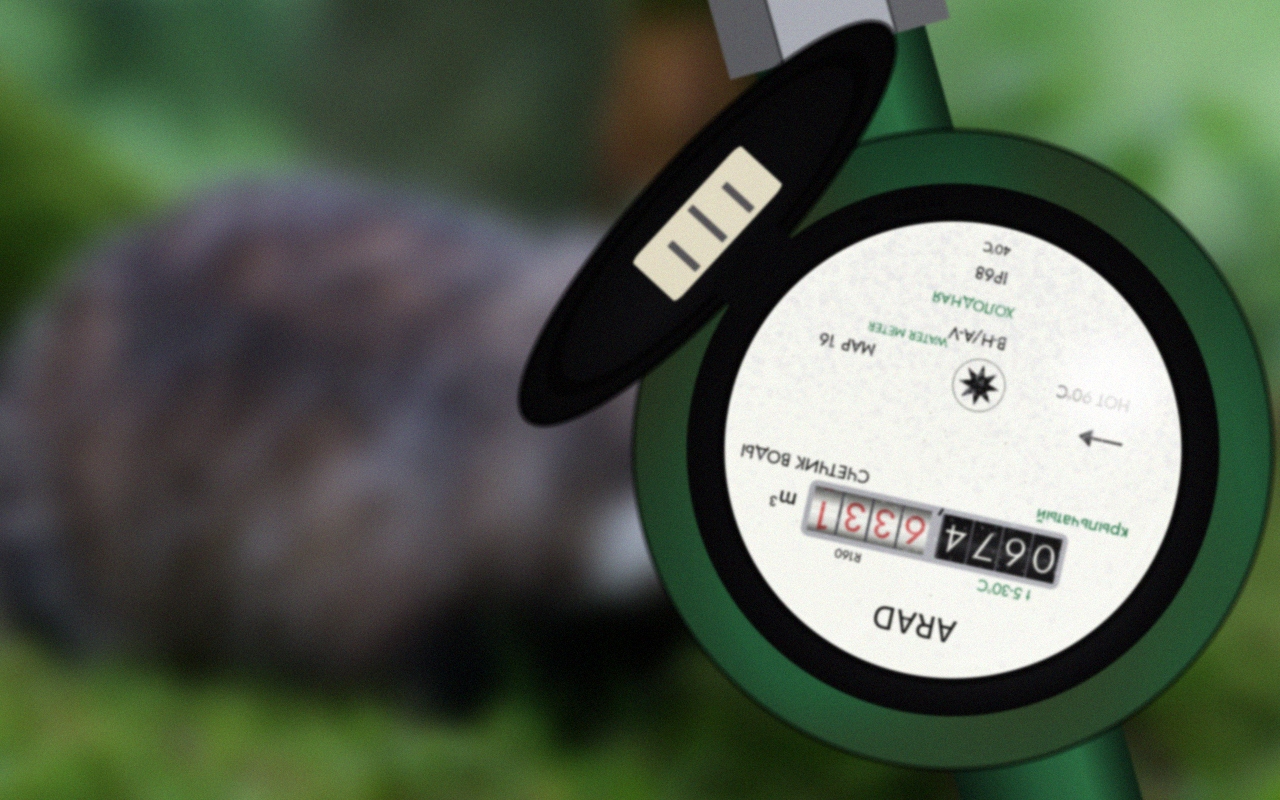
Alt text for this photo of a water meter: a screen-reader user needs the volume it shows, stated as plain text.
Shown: 674.6331 m³
